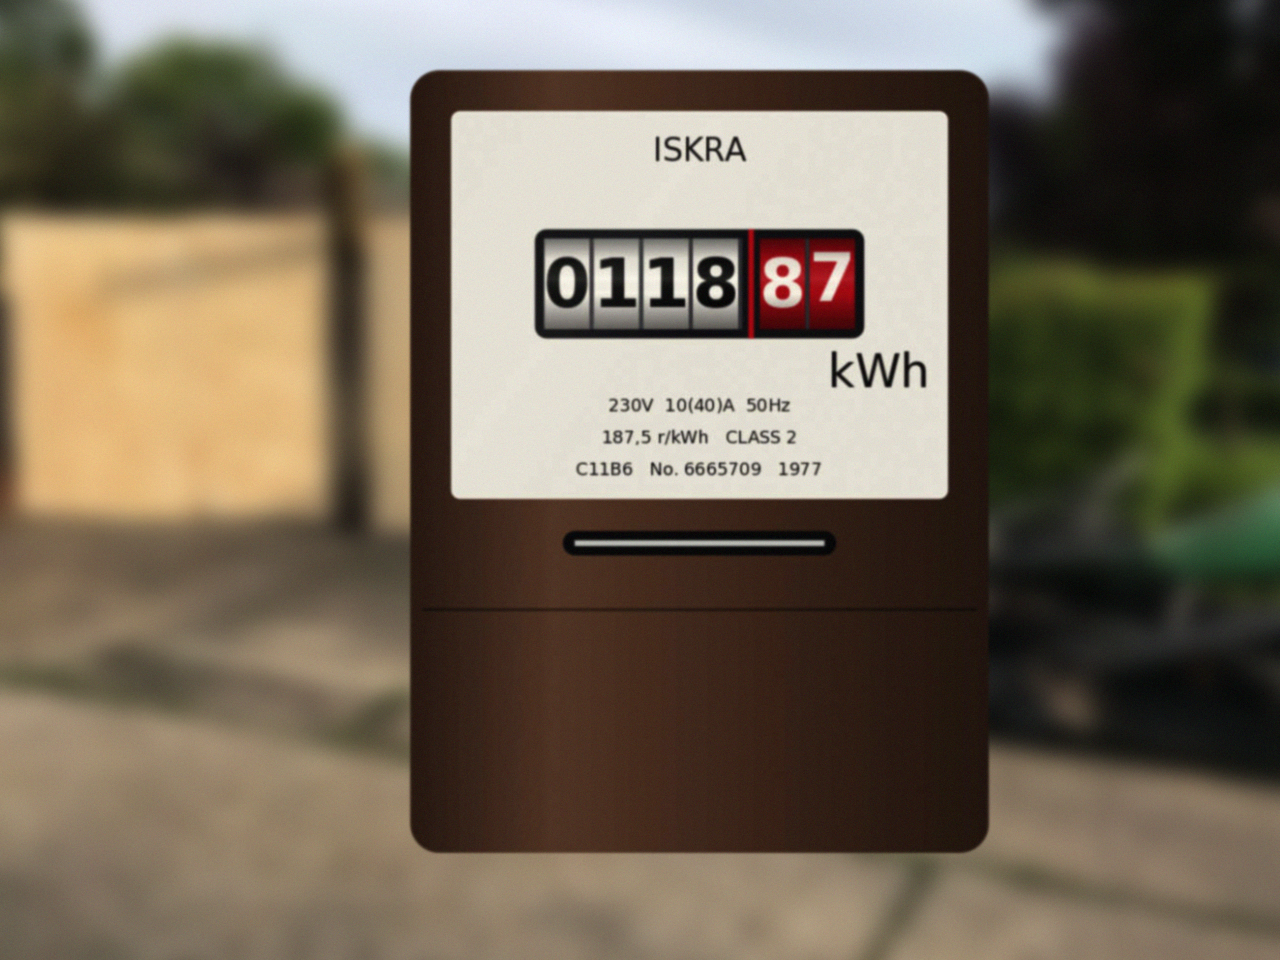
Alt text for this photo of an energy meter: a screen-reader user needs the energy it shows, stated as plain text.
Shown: 118.87 kWh
